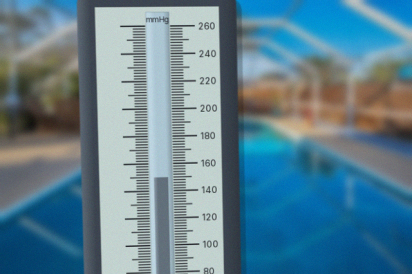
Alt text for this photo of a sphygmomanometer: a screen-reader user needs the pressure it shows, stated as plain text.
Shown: 150 mmHg
